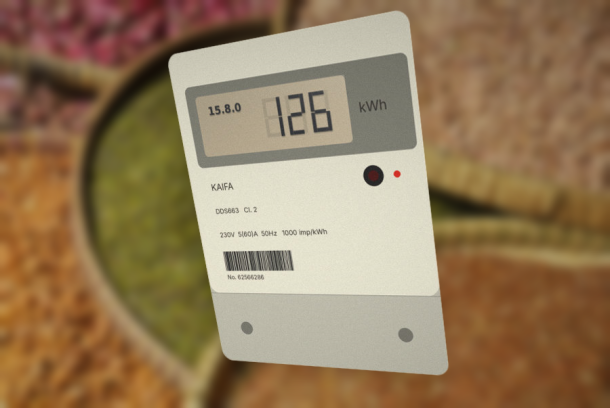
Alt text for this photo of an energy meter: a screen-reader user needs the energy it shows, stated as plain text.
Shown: 126 kWh
